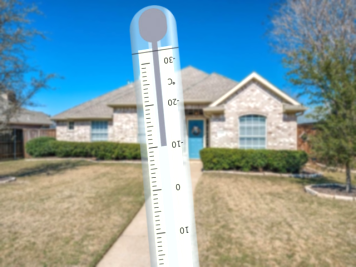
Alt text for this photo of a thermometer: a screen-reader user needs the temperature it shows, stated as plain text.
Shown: -10 °C
